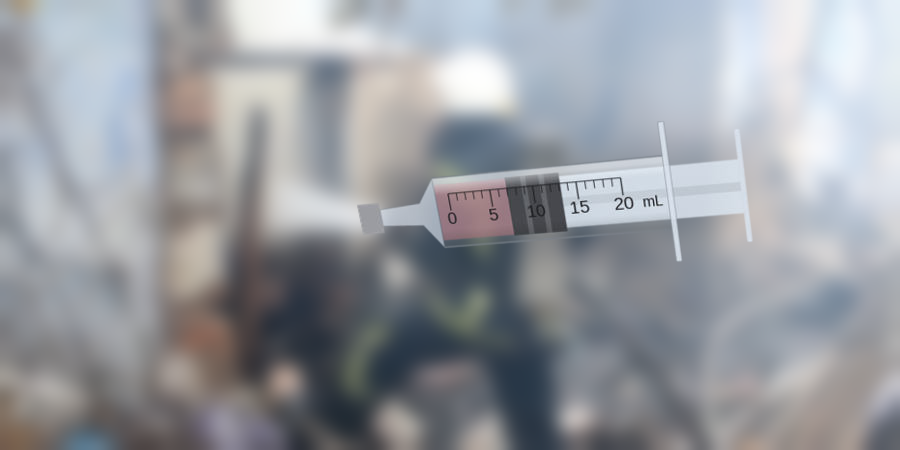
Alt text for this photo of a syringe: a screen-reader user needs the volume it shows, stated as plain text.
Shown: 7 mL
